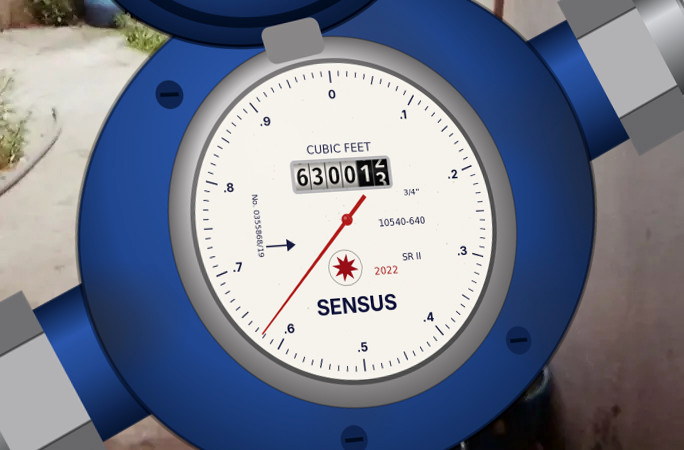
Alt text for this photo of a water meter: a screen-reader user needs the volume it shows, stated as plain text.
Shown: 630012.62 ft³
